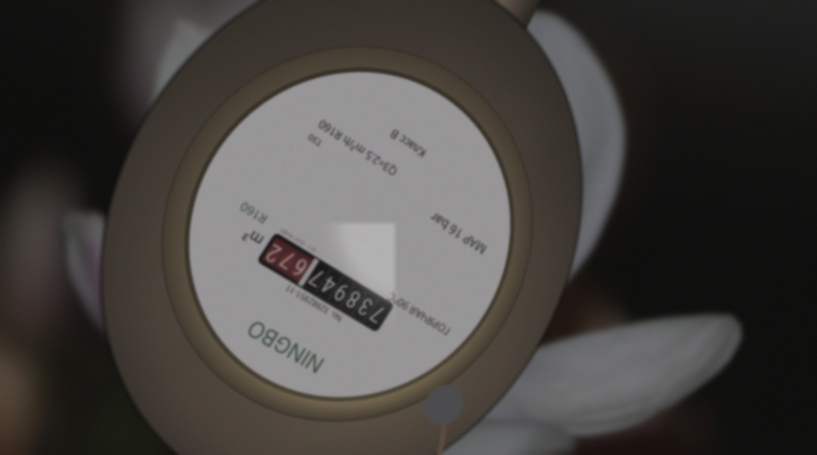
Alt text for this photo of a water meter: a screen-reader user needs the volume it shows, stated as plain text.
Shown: 738947.672 m³
